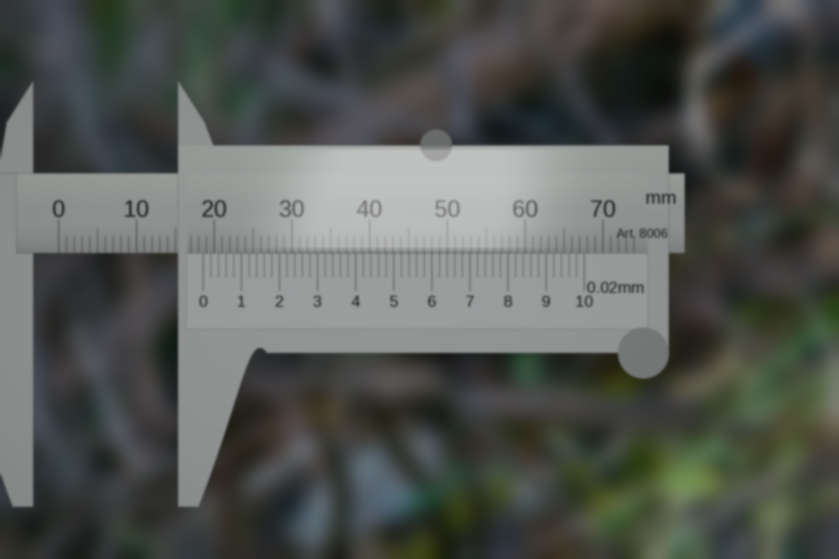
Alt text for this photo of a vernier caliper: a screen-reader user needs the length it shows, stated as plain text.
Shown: 18.6 mm
